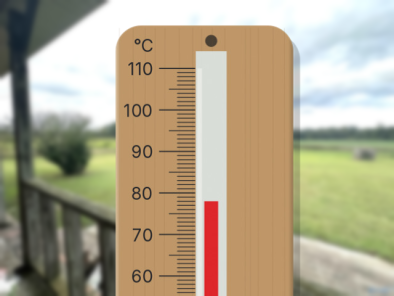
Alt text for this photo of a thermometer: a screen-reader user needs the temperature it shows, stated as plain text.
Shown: 78 °C
